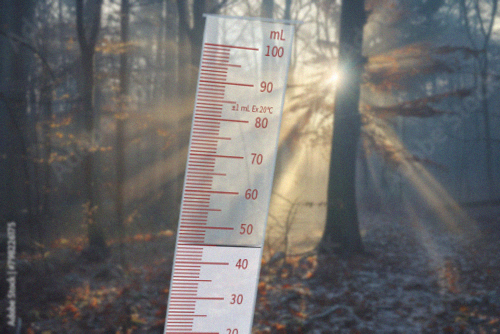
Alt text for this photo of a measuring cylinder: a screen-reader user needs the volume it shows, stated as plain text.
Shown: 45 mL
